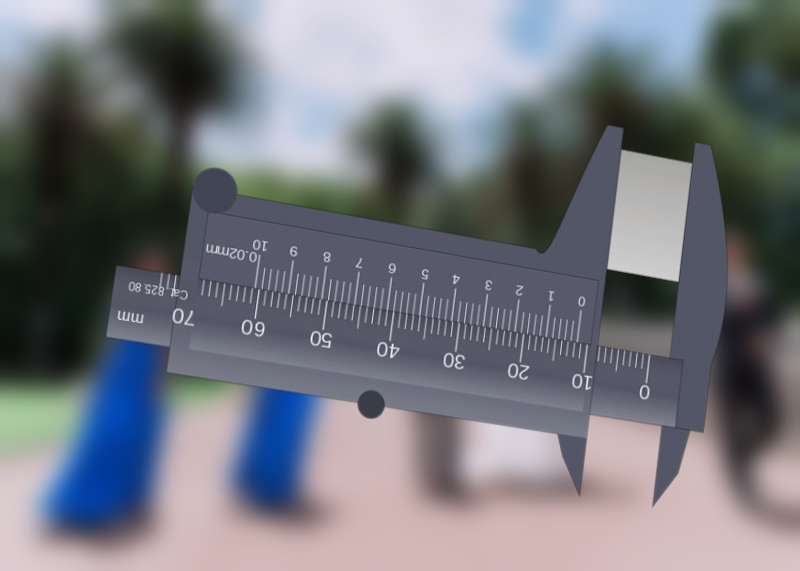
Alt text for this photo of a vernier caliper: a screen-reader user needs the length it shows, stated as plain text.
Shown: 11.6 mm
